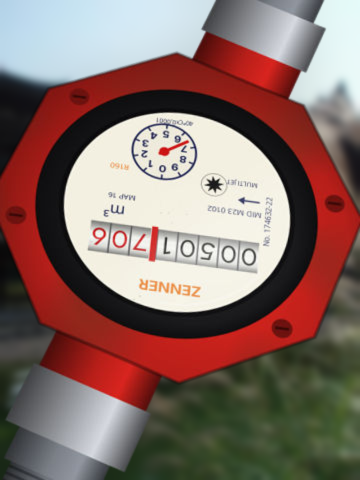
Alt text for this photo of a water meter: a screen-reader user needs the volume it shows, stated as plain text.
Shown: 501.7066 m³
